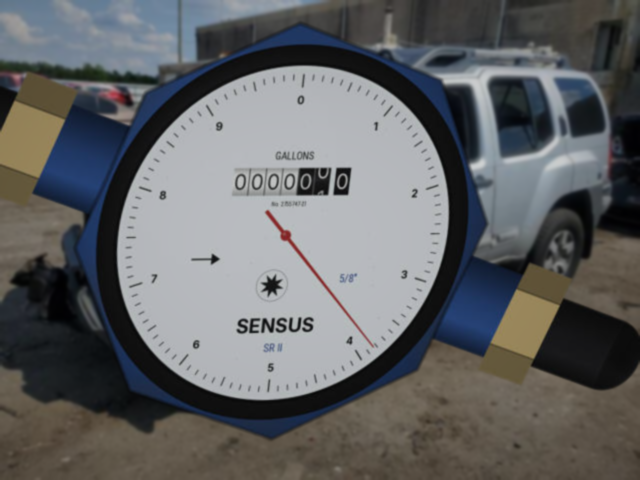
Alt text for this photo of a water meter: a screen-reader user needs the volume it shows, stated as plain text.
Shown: 3.8 gal
